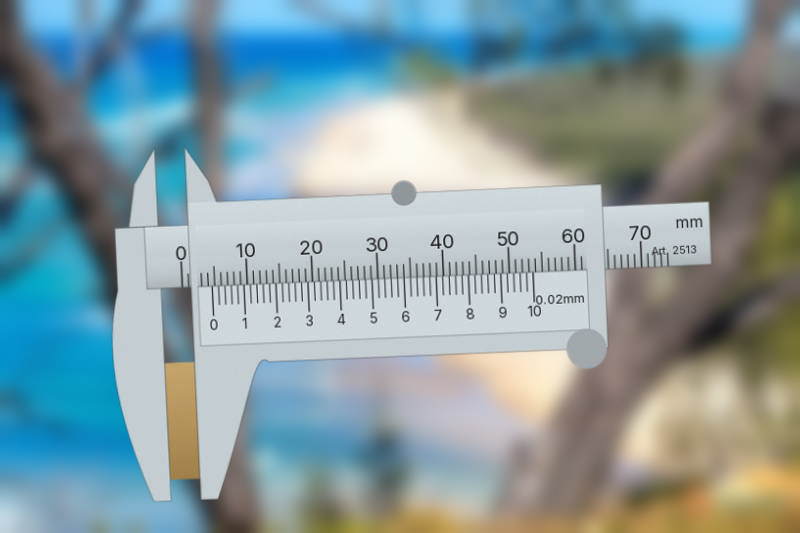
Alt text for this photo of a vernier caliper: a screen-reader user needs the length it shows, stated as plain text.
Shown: 4.6 mm
